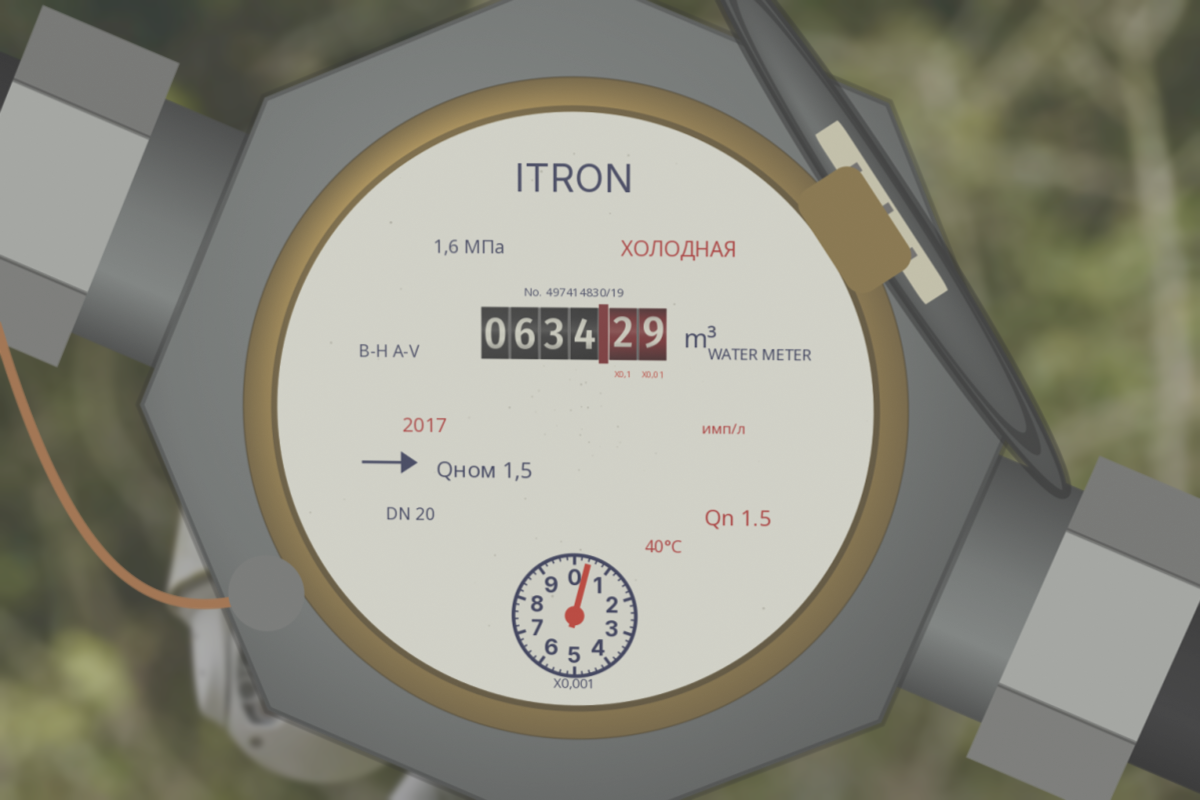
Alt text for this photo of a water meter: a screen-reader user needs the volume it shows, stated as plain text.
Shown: 634.290 m³
